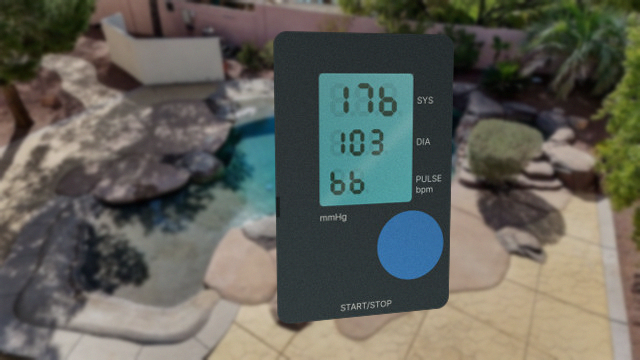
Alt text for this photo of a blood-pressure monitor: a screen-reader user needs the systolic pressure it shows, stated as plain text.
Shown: 176 mmHg
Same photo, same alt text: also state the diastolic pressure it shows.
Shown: 103 mmHg
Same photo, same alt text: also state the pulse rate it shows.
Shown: 66 bpm
